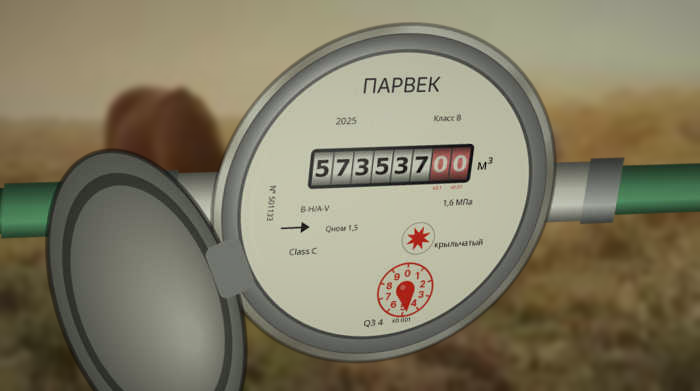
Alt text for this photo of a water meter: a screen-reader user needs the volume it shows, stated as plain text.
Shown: 573537.004 m³
